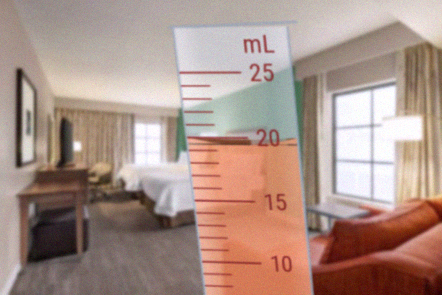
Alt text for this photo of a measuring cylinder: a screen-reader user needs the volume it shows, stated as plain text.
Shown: 19.5 mL
